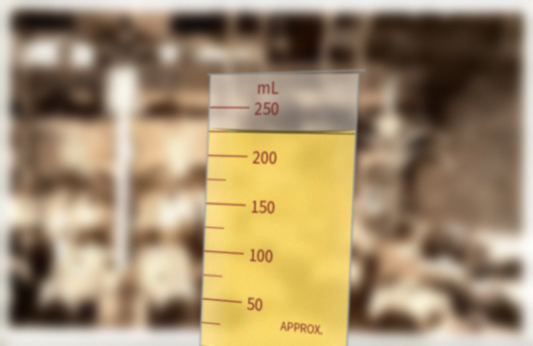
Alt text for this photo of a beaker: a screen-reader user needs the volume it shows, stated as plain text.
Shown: 225 mL
